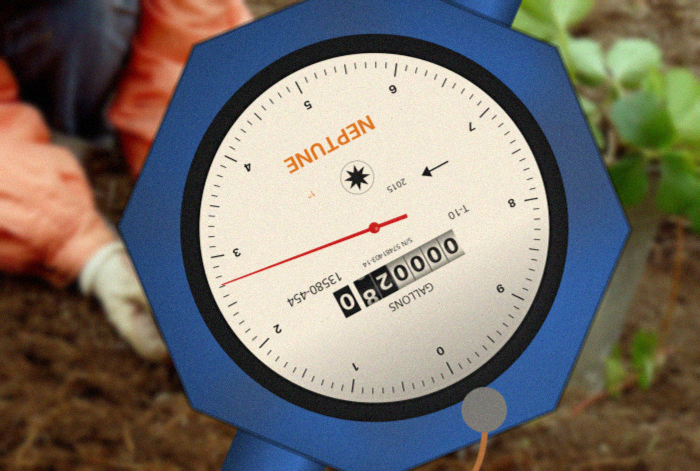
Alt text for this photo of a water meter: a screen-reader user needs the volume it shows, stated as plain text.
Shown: 282.7 gal
